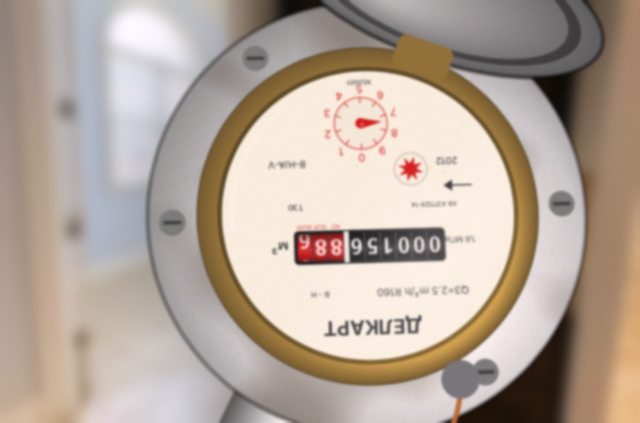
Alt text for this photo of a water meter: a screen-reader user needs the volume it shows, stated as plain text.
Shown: 156.8857 m³
